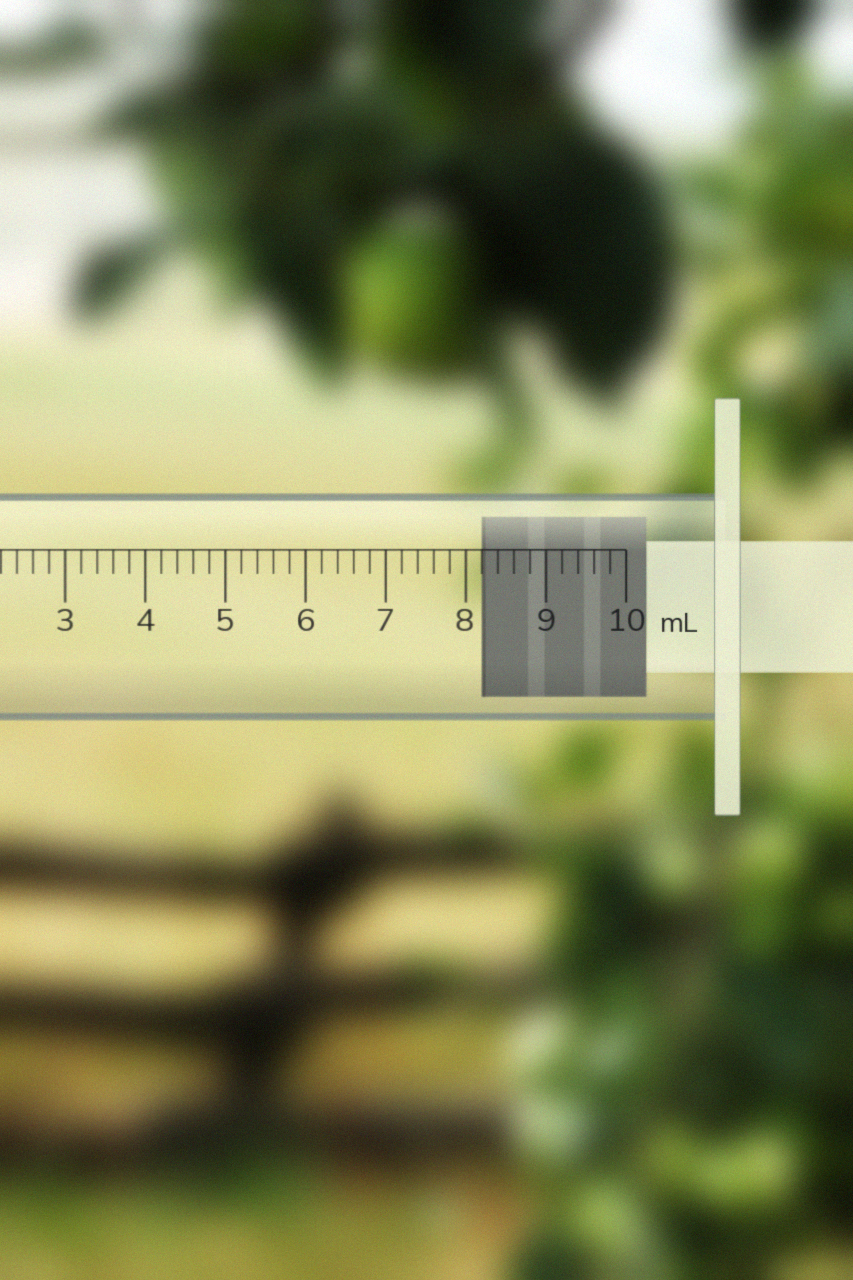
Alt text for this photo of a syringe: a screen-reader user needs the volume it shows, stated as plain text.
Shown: 8.2 mL
